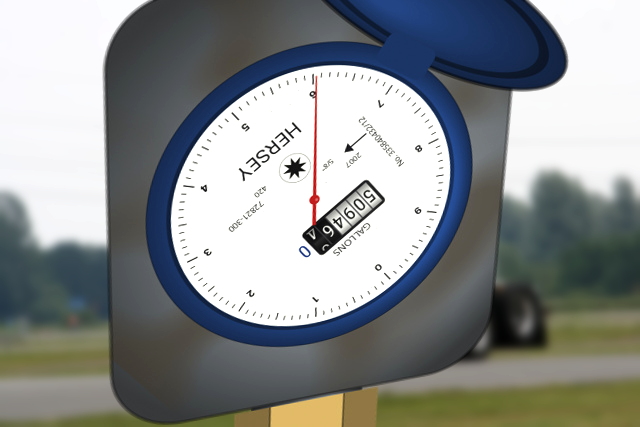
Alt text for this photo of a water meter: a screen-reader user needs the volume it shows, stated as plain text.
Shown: 5094636.0 gal
